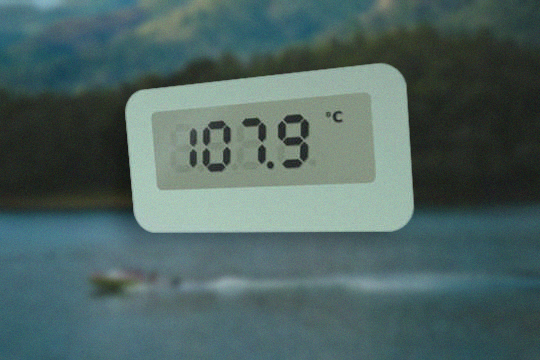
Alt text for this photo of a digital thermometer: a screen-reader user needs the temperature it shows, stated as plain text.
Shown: 107.9 °C
